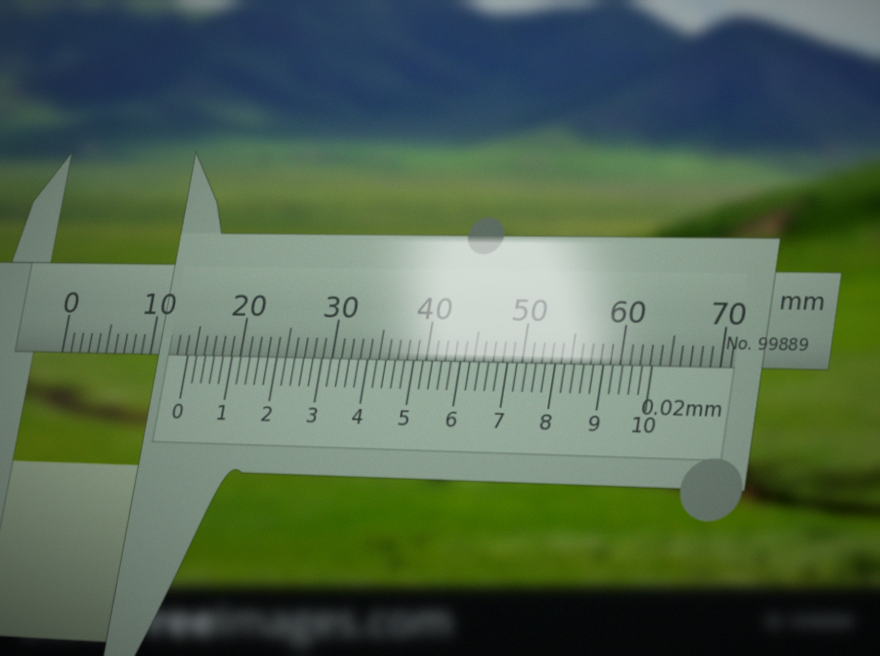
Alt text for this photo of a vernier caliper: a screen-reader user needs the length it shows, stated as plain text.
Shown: 14.2 mm
